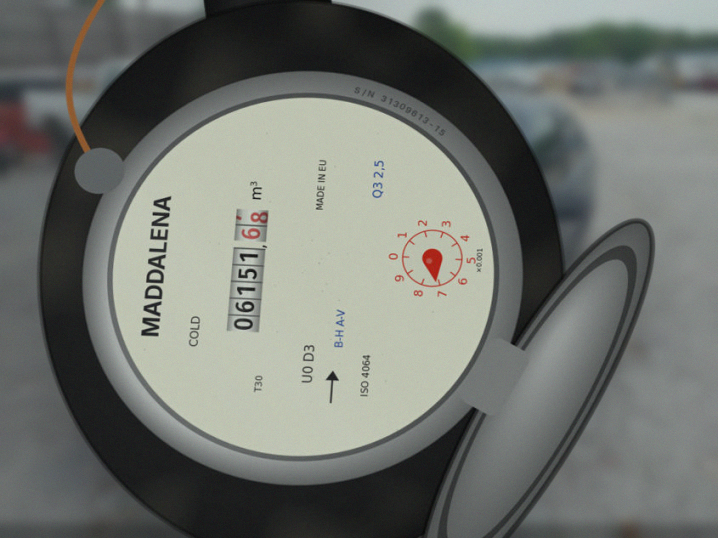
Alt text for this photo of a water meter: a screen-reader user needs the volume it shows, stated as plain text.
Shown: 6151.677 m³
